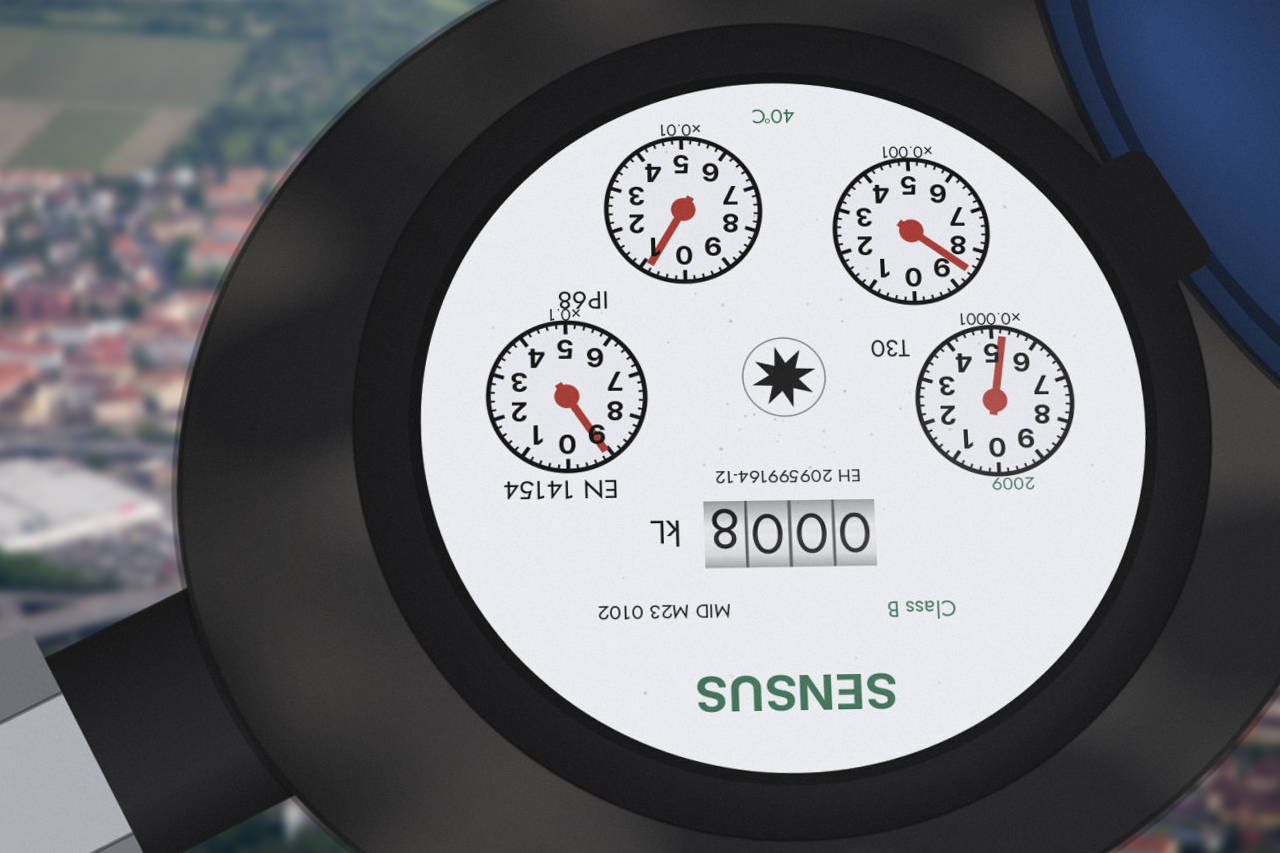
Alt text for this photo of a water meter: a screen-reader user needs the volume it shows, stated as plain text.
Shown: 7.9085 kL
